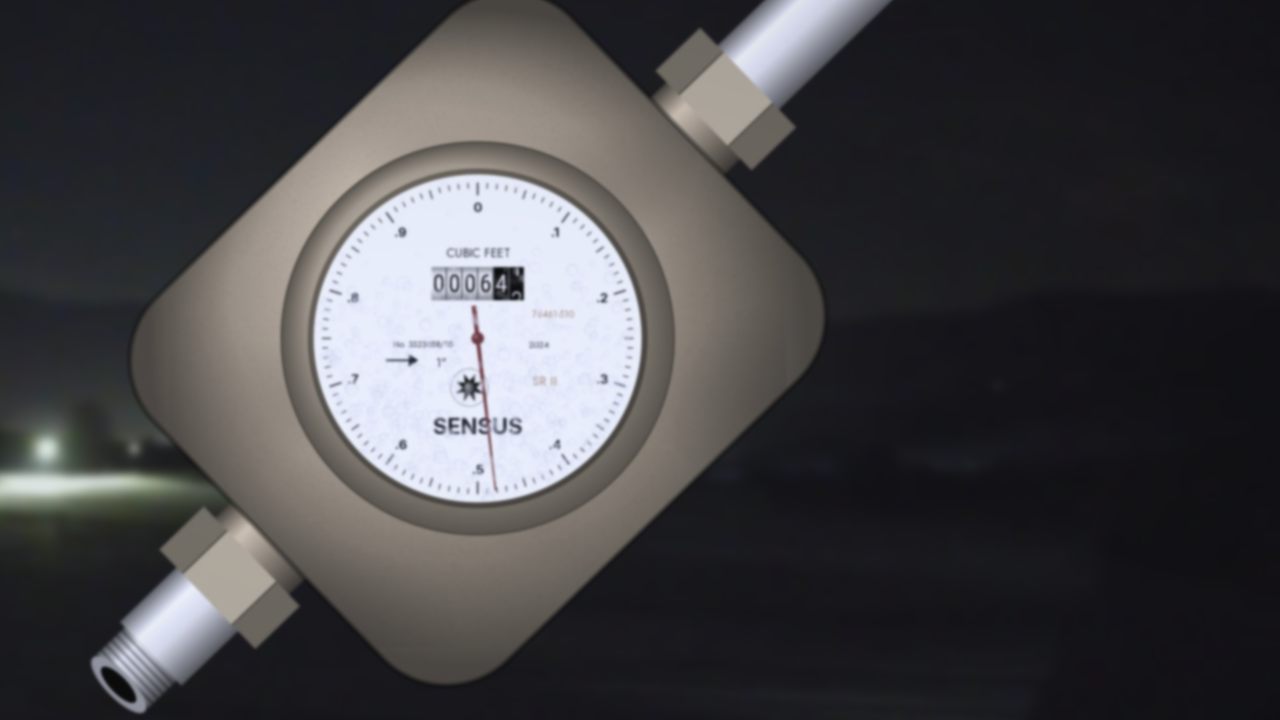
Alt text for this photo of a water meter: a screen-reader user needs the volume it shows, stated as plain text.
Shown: 641.48 ft³
